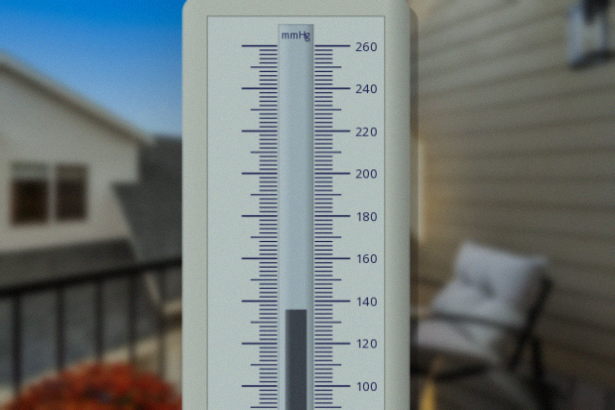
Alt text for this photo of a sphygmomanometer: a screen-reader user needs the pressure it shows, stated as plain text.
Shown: 136 mmHg
